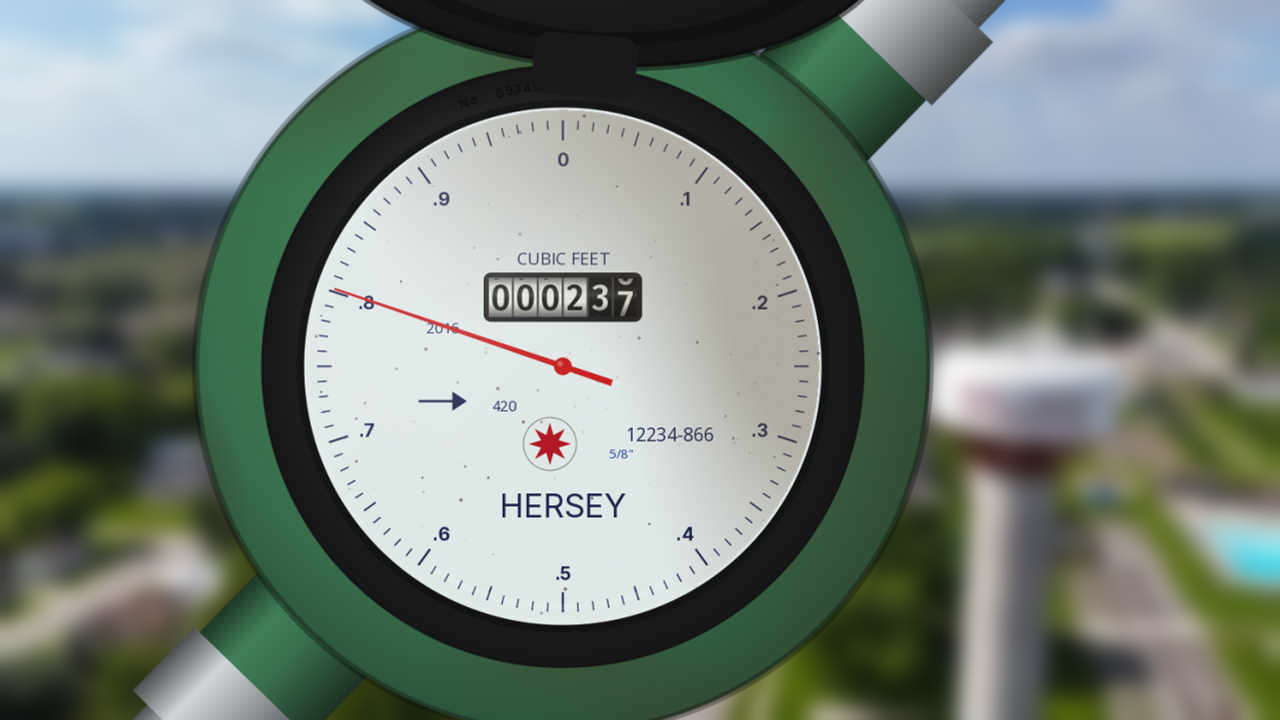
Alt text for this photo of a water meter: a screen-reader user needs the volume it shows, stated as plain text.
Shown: 236.80 ft³
